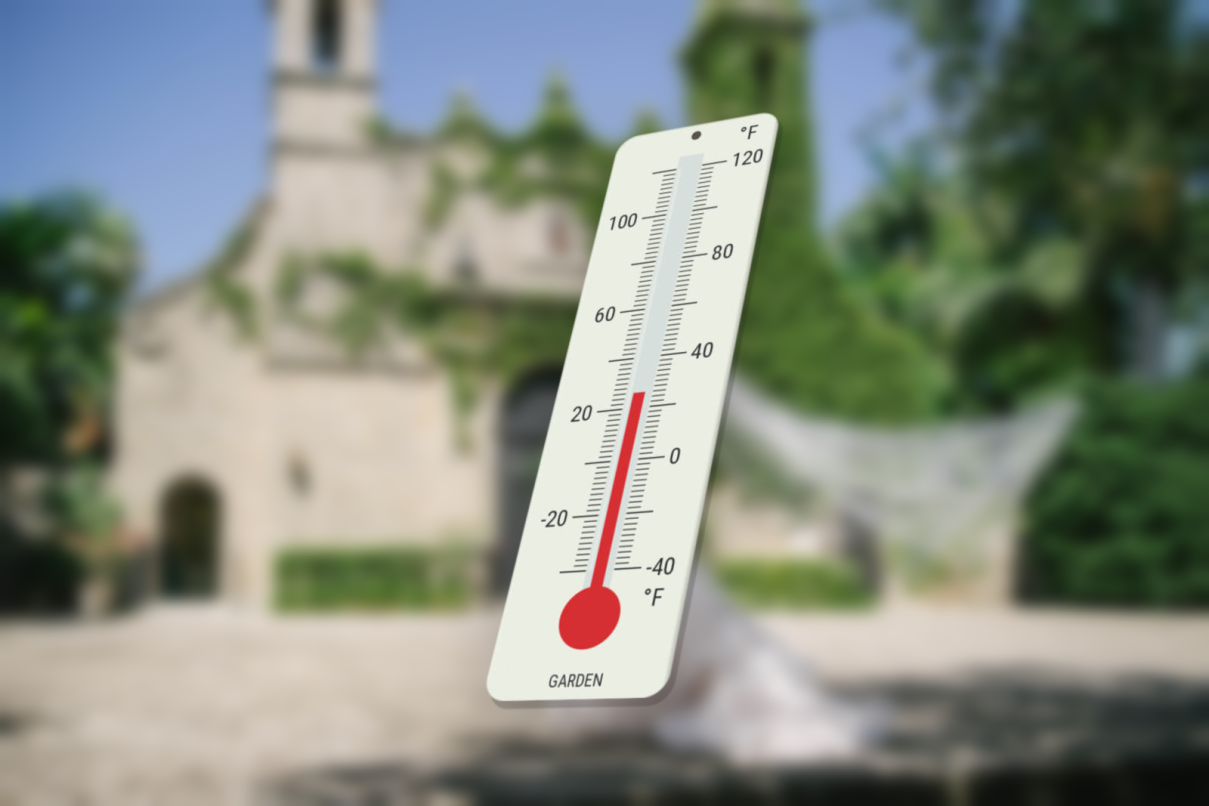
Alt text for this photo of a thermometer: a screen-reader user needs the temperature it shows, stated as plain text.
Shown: 26 °F
